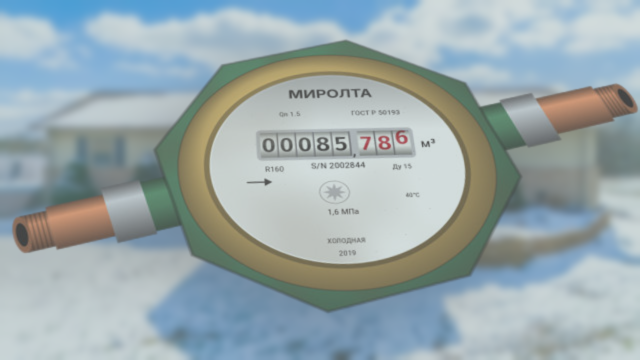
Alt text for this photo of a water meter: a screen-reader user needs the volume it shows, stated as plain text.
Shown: 85.786 m³
